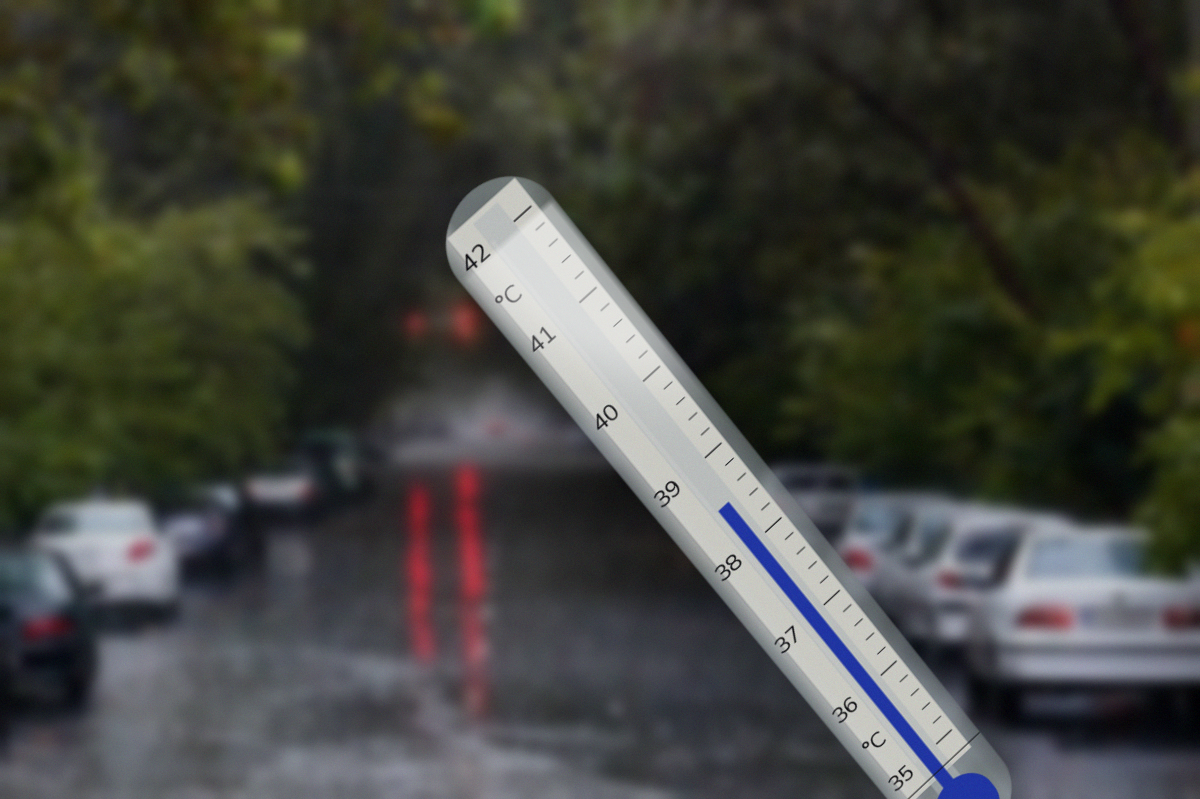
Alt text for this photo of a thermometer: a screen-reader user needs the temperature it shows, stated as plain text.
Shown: 38.5 °C
